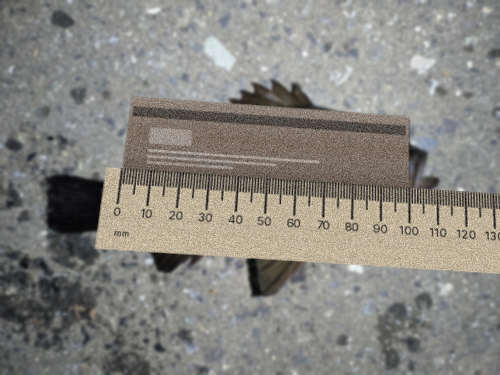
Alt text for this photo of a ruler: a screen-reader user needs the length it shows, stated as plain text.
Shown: 100 mm
